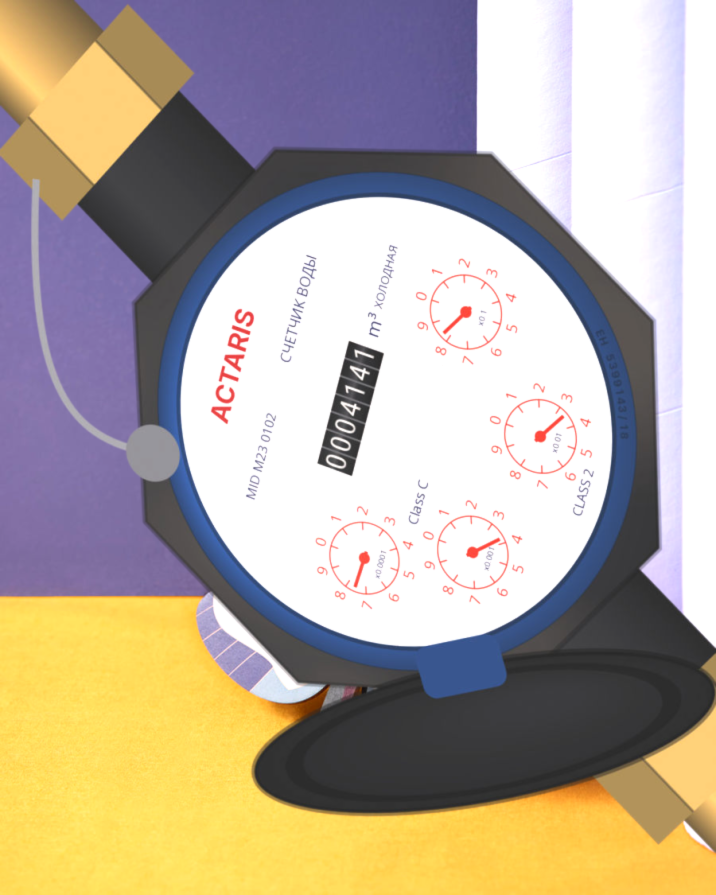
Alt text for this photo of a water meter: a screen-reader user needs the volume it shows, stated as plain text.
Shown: 4141.8337 m³
